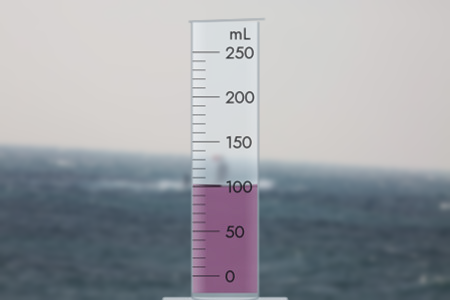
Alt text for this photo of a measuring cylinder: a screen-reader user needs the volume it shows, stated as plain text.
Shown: 100 mL
